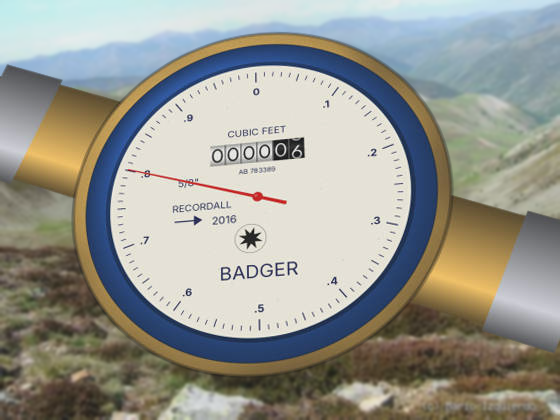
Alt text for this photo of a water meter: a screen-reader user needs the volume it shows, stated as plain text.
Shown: 5.80 ft³
